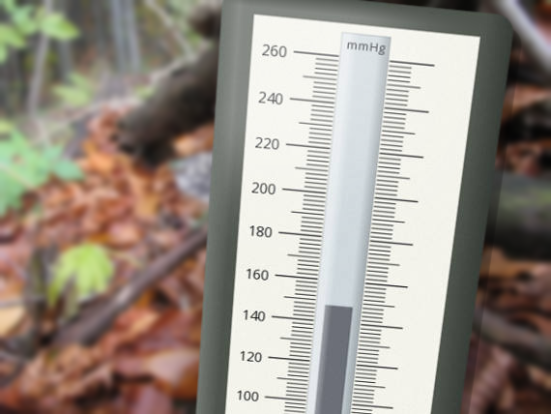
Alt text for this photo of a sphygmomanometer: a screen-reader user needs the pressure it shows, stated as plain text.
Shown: 148 mmHg
